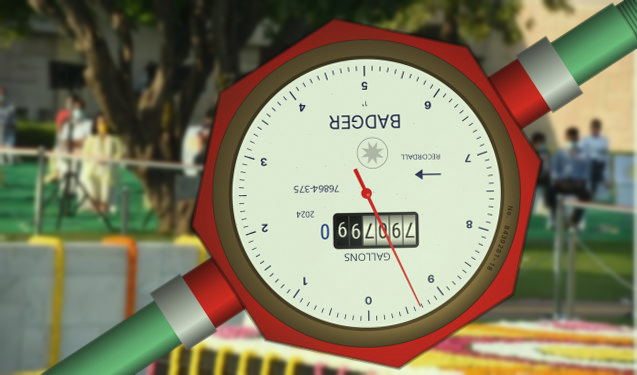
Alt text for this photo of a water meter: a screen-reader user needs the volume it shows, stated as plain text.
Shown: 7907989.3 gal
